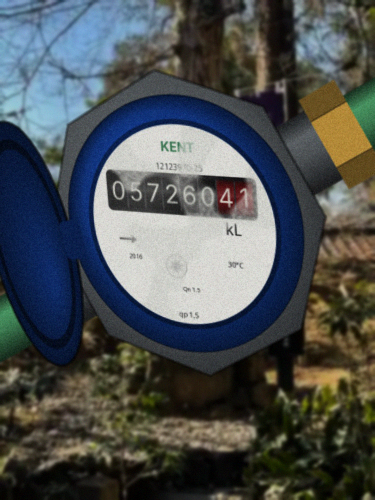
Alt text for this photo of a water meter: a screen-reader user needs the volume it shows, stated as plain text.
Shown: 57260.41 kL
